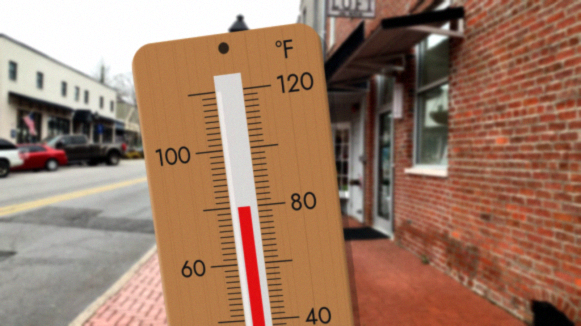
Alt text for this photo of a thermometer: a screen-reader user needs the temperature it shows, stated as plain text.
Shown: 80 °F
